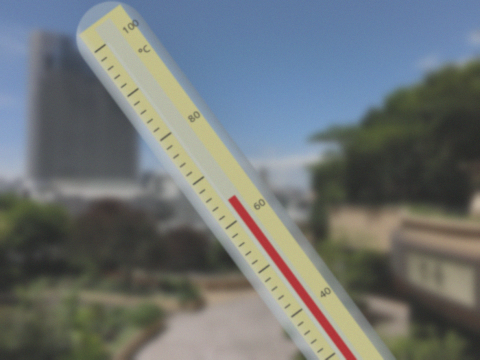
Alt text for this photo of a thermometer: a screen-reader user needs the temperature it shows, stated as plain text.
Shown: 64 °C
